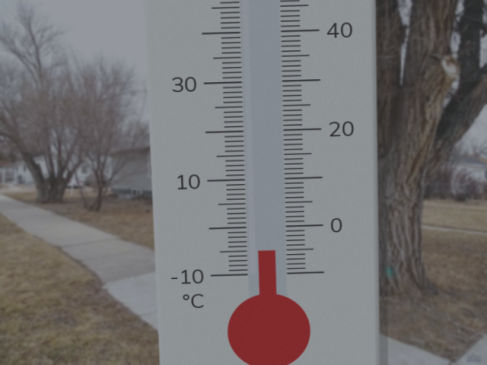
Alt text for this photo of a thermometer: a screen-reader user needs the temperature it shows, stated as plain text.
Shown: -5 °C
